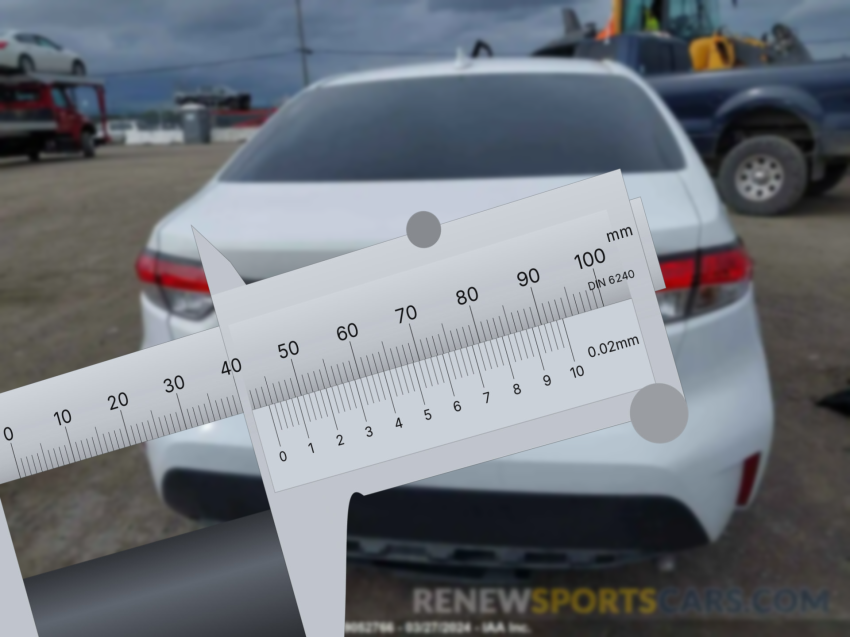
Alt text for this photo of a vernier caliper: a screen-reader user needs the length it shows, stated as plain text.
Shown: 44.4 mm
